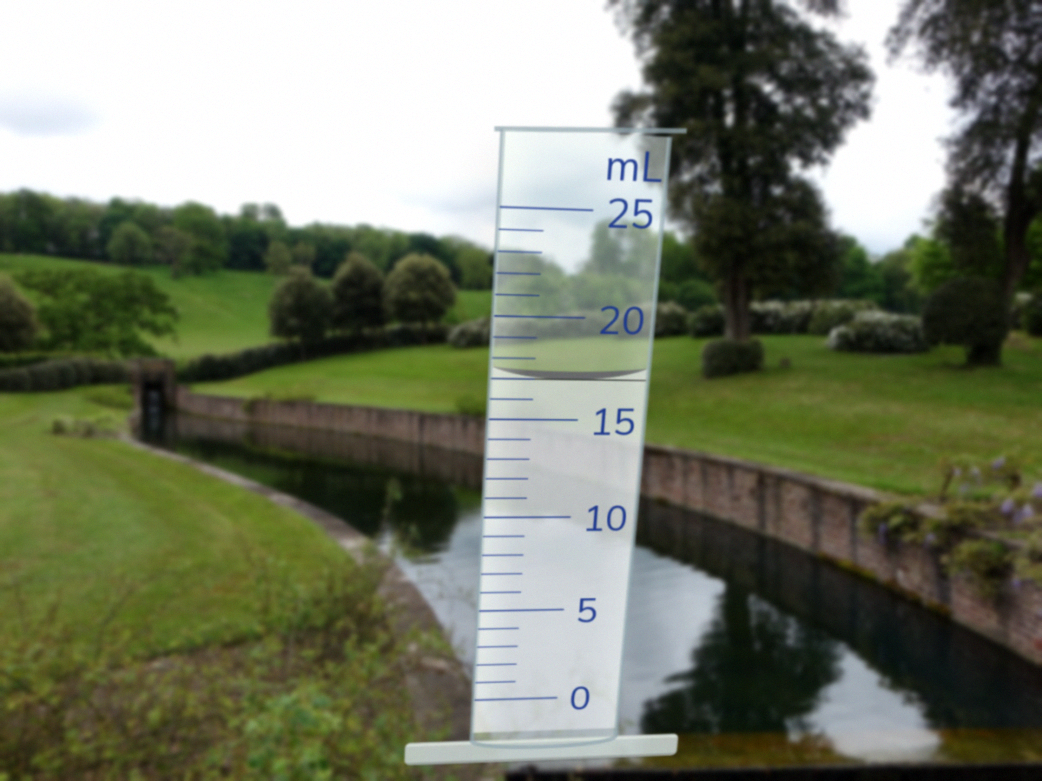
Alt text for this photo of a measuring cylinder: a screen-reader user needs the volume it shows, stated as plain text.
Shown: 17 mL
